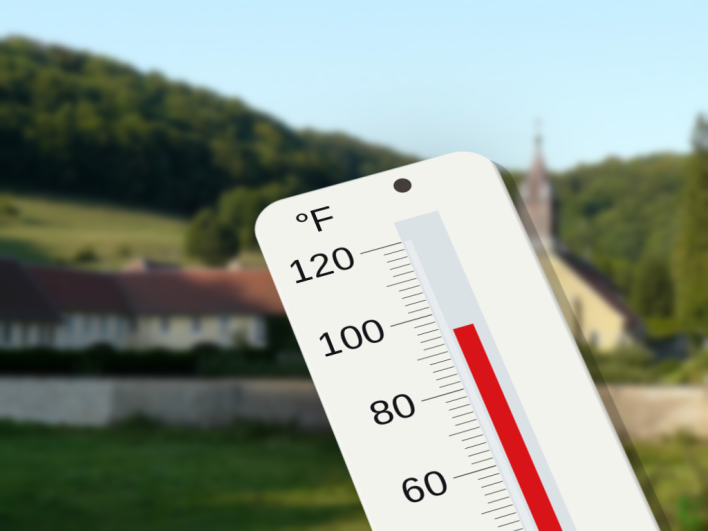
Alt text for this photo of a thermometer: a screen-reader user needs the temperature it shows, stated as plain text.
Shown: 95 °F
